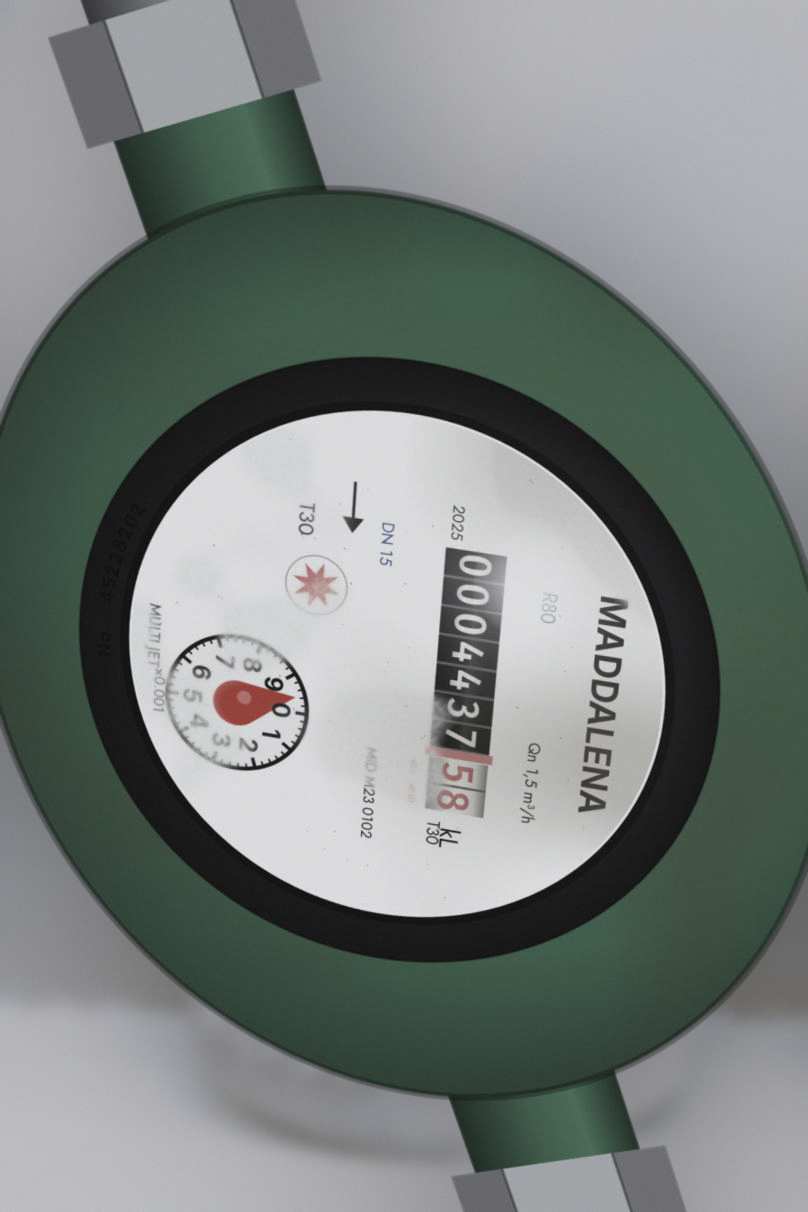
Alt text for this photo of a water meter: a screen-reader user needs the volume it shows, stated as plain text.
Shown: 4437.579 kL
